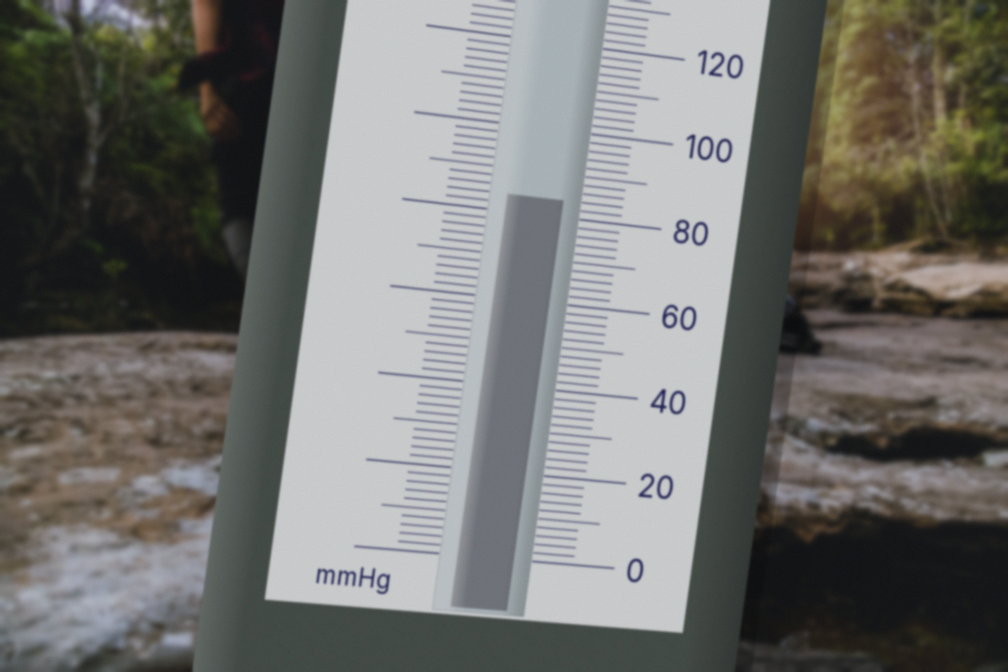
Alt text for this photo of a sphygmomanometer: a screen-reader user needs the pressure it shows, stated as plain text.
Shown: 84 mmHg
